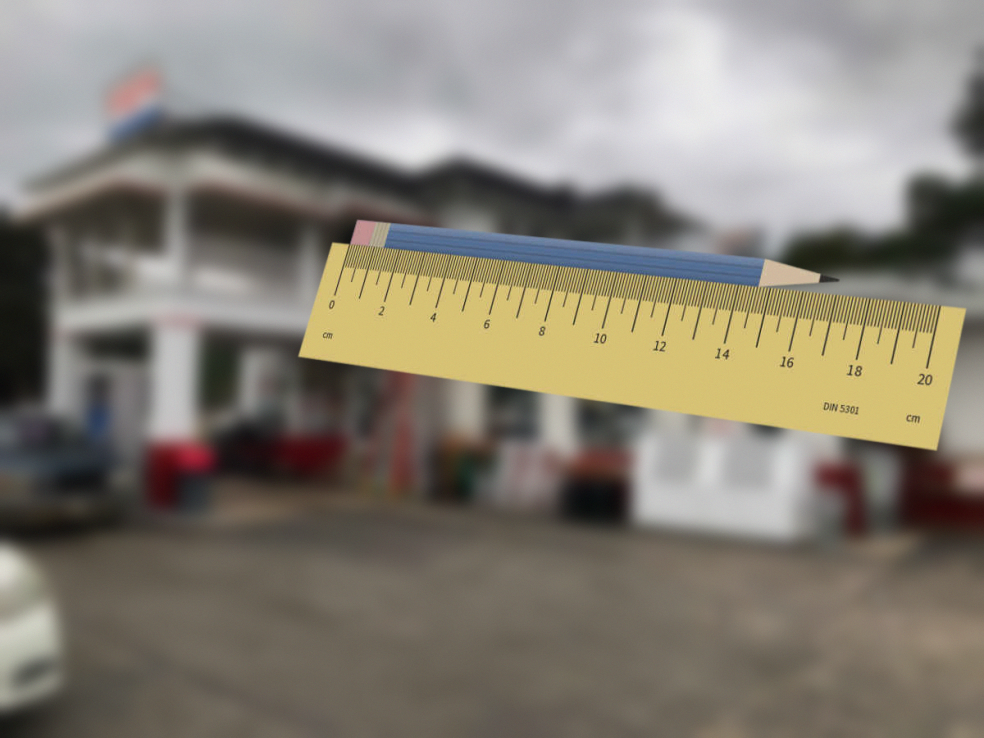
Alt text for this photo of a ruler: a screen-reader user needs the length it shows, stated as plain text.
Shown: 17 cm
